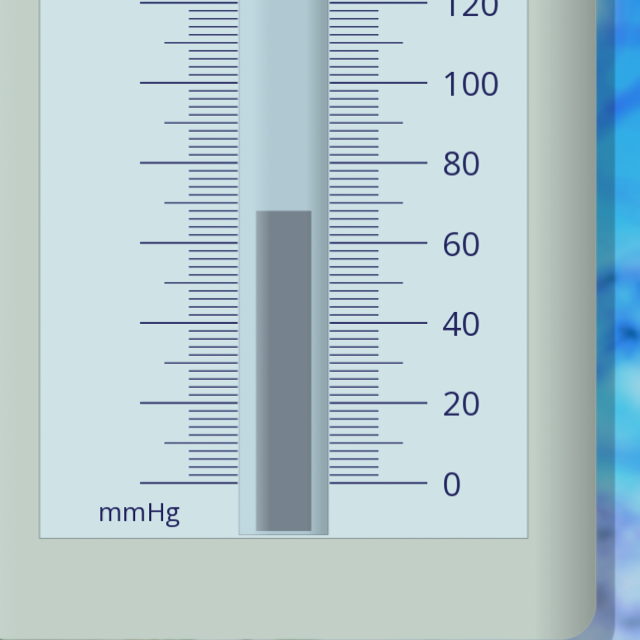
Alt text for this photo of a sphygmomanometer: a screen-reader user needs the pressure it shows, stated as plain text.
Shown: 68 mmHg
